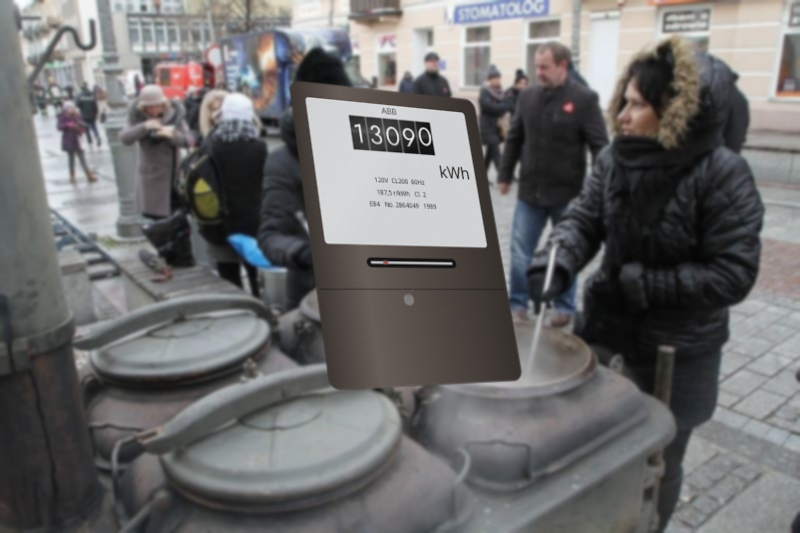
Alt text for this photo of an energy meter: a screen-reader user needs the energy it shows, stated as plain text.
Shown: 13090 kWh
